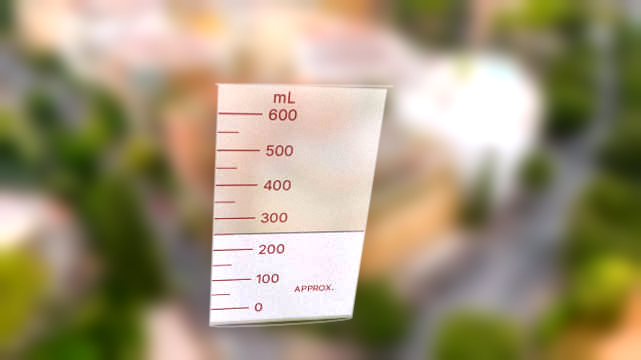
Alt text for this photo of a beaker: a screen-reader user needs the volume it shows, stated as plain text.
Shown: 250 mL
